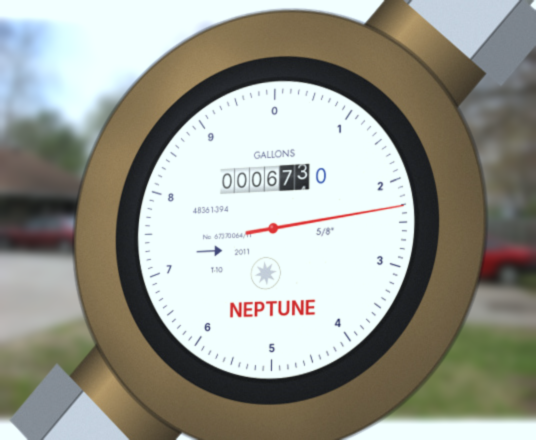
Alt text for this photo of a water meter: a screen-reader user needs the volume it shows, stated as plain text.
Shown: 6732.3 gal
